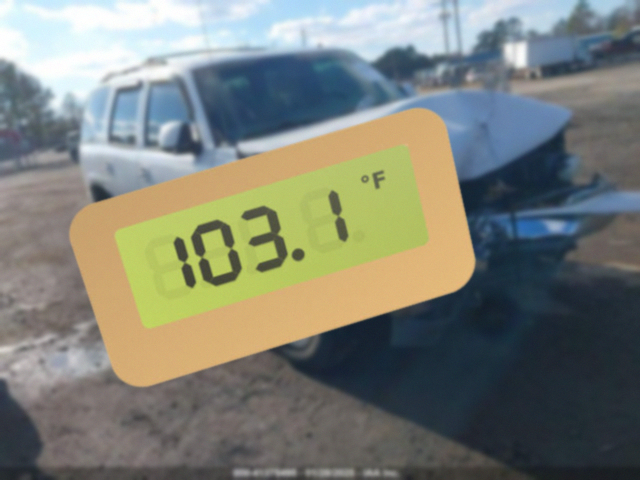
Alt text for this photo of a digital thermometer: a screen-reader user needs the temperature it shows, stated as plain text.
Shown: 103.1 °F
